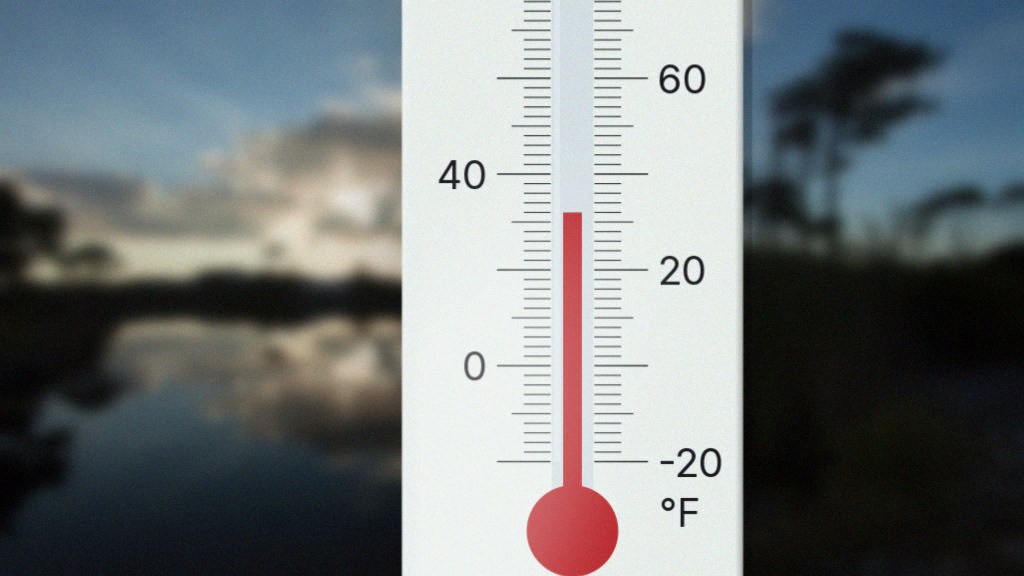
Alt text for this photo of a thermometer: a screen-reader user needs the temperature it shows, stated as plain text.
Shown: 32 °F
